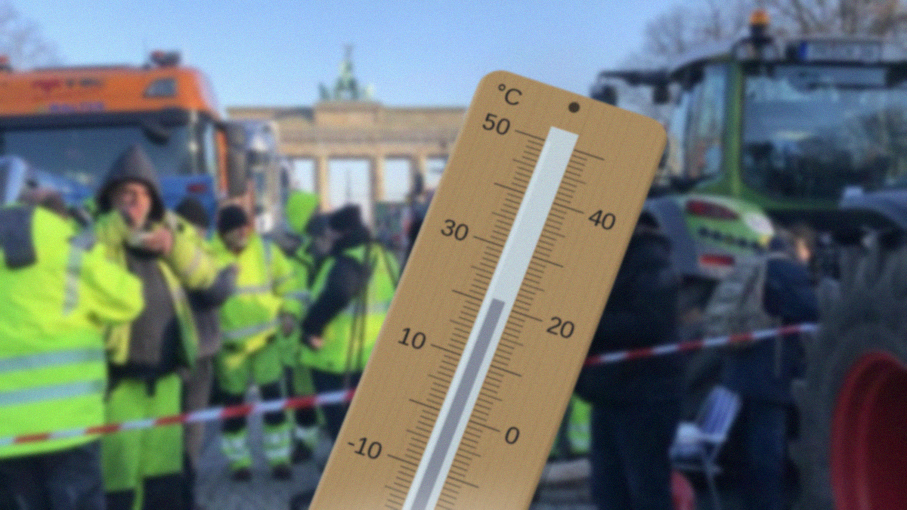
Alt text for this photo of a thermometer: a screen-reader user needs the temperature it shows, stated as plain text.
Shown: 21 °C
